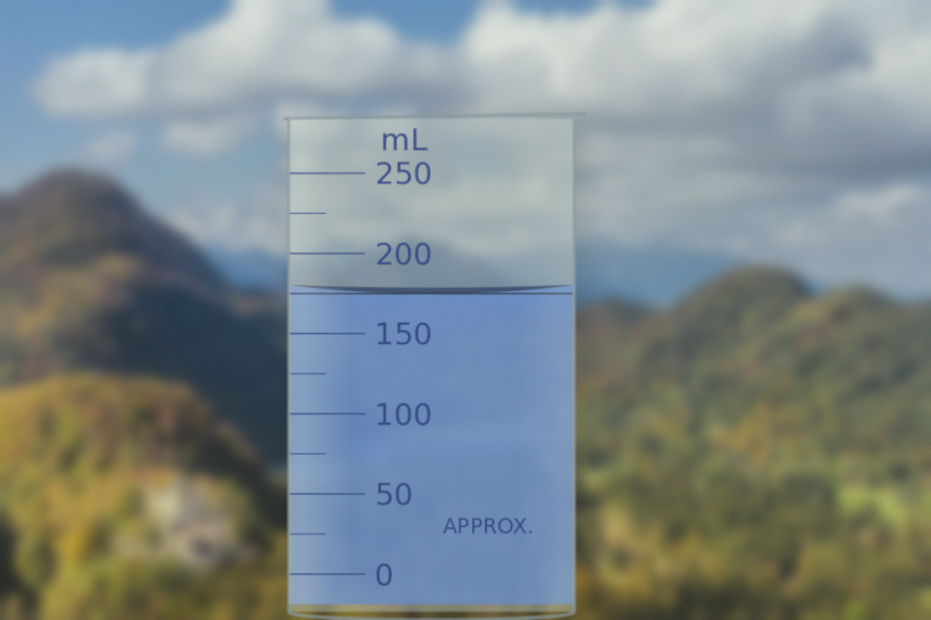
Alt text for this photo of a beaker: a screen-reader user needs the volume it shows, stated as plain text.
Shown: 175 mL
